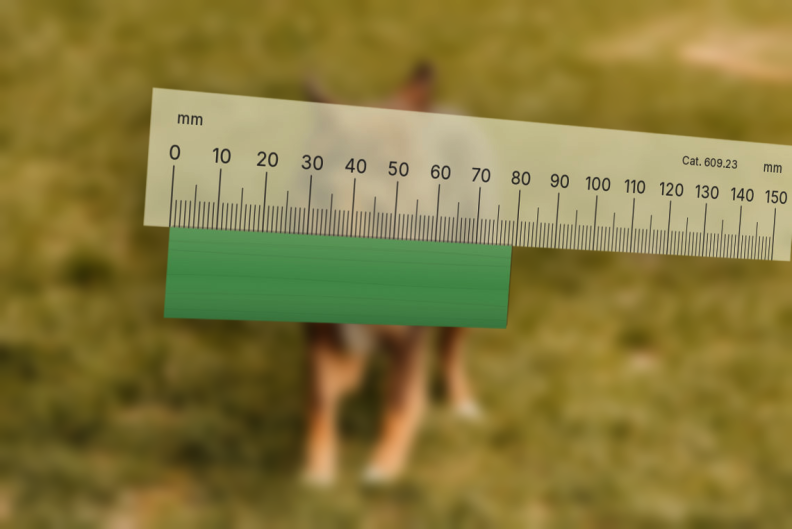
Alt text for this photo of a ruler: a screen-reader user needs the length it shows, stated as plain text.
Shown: 79 mm
